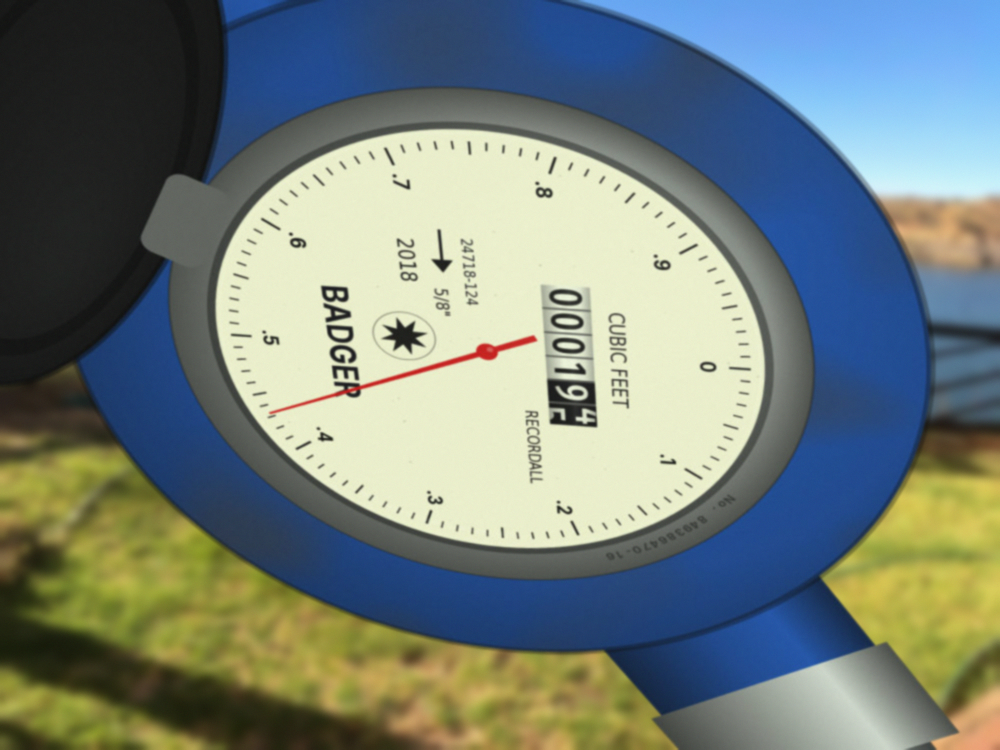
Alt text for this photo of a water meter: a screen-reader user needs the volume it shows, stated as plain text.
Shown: 194.43 ft³
